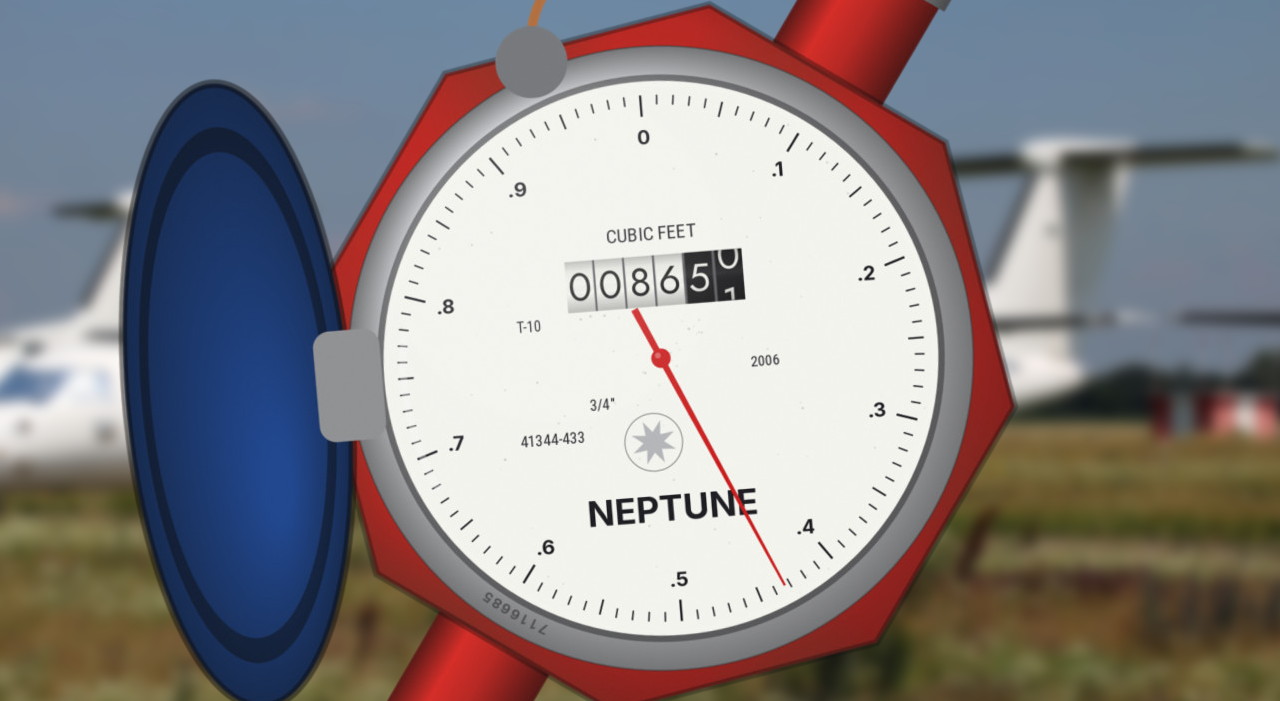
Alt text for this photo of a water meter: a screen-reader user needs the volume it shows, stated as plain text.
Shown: 8650.43 ft³
